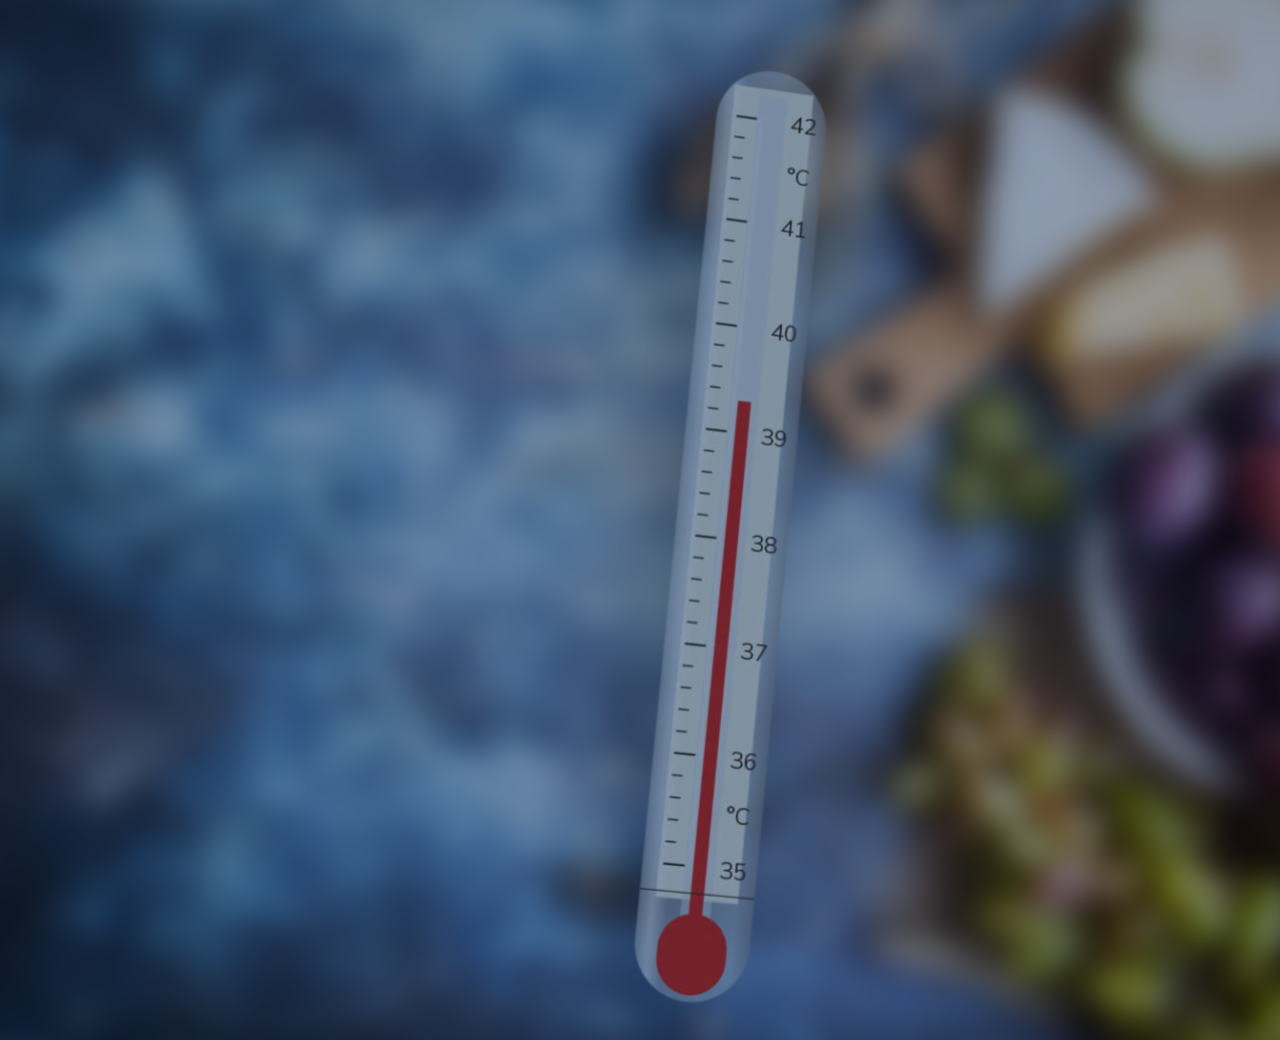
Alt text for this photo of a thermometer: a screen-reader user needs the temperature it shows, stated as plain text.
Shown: 39.3 °C
